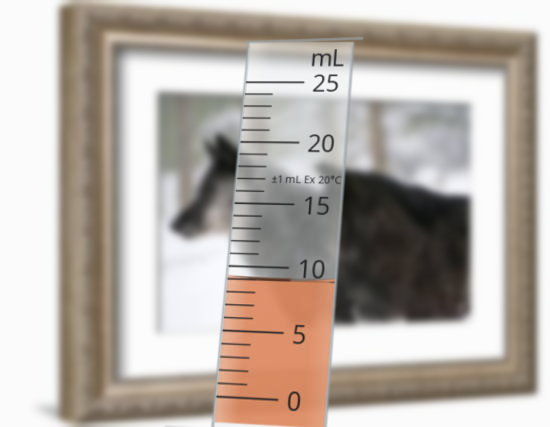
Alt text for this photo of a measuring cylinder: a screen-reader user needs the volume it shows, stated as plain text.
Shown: 9 mL
